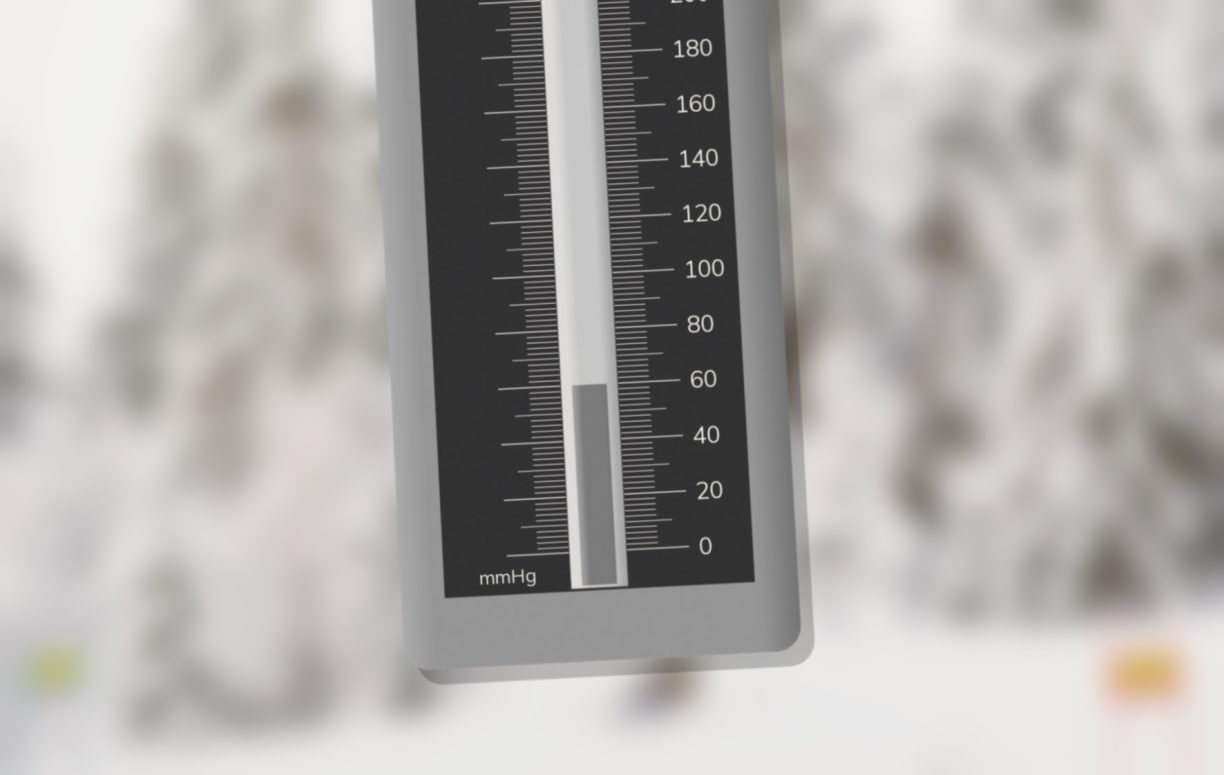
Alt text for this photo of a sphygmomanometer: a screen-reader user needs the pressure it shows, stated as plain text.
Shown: 60 mmHg
